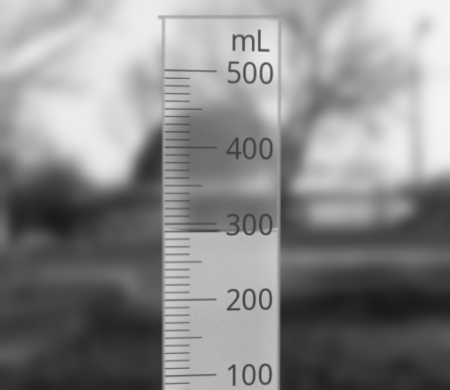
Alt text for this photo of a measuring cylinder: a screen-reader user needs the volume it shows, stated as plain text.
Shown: 290 mL
